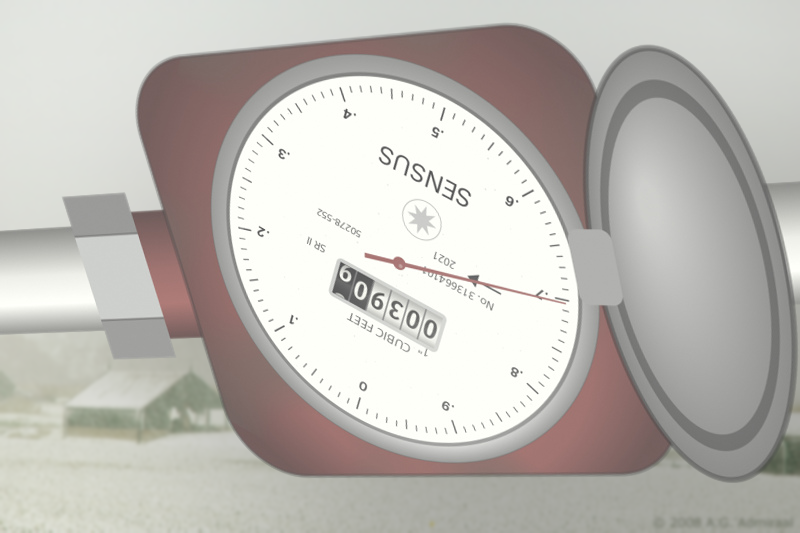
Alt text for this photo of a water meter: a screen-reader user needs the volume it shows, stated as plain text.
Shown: 3908.70 ft³
